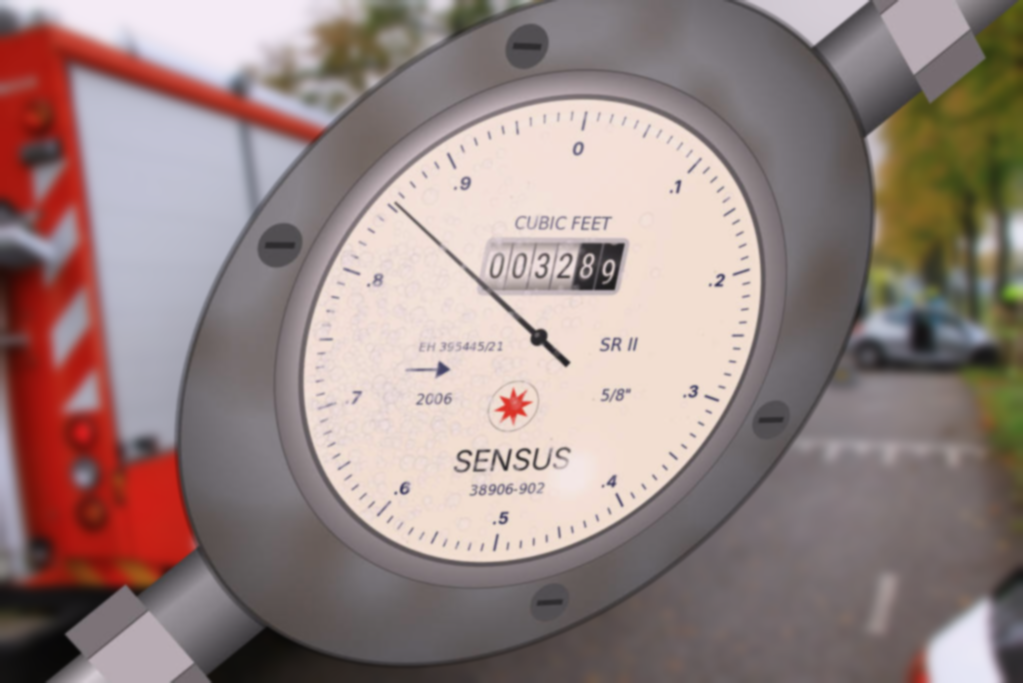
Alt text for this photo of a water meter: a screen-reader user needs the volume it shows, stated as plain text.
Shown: 3288.85 ft³
